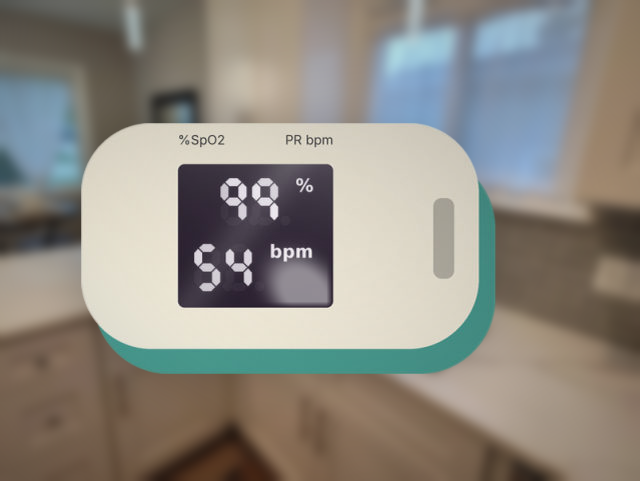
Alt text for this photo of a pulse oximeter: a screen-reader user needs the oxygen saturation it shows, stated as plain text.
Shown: 99 %
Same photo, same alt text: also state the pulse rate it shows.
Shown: 54 bpm
